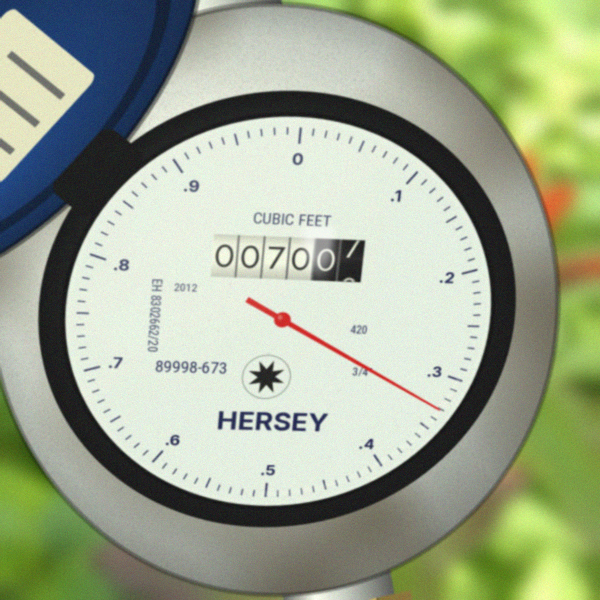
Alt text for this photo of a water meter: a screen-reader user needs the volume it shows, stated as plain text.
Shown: 7007.33 ft³
